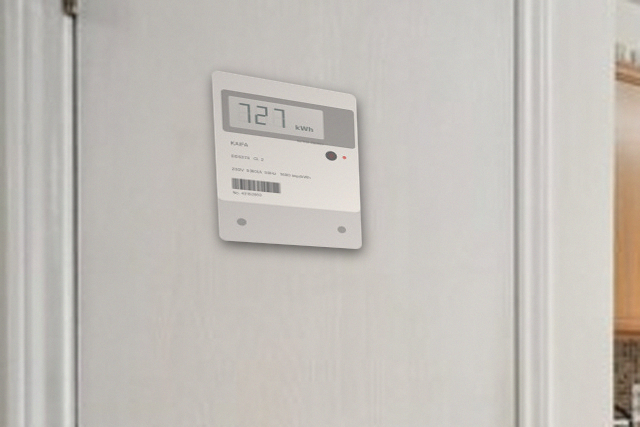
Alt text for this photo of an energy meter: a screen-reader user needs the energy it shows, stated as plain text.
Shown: 727 kWh
